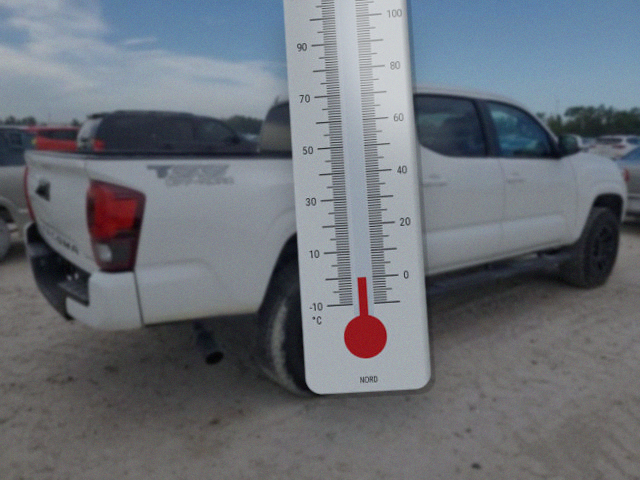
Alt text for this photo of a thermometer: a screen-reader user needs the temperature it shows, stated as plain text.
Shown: 0 °C
